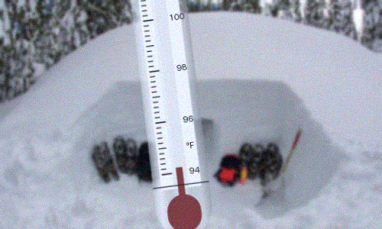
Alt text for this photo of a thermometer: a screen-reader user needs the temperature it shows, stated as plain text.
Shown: 94.2 °F
